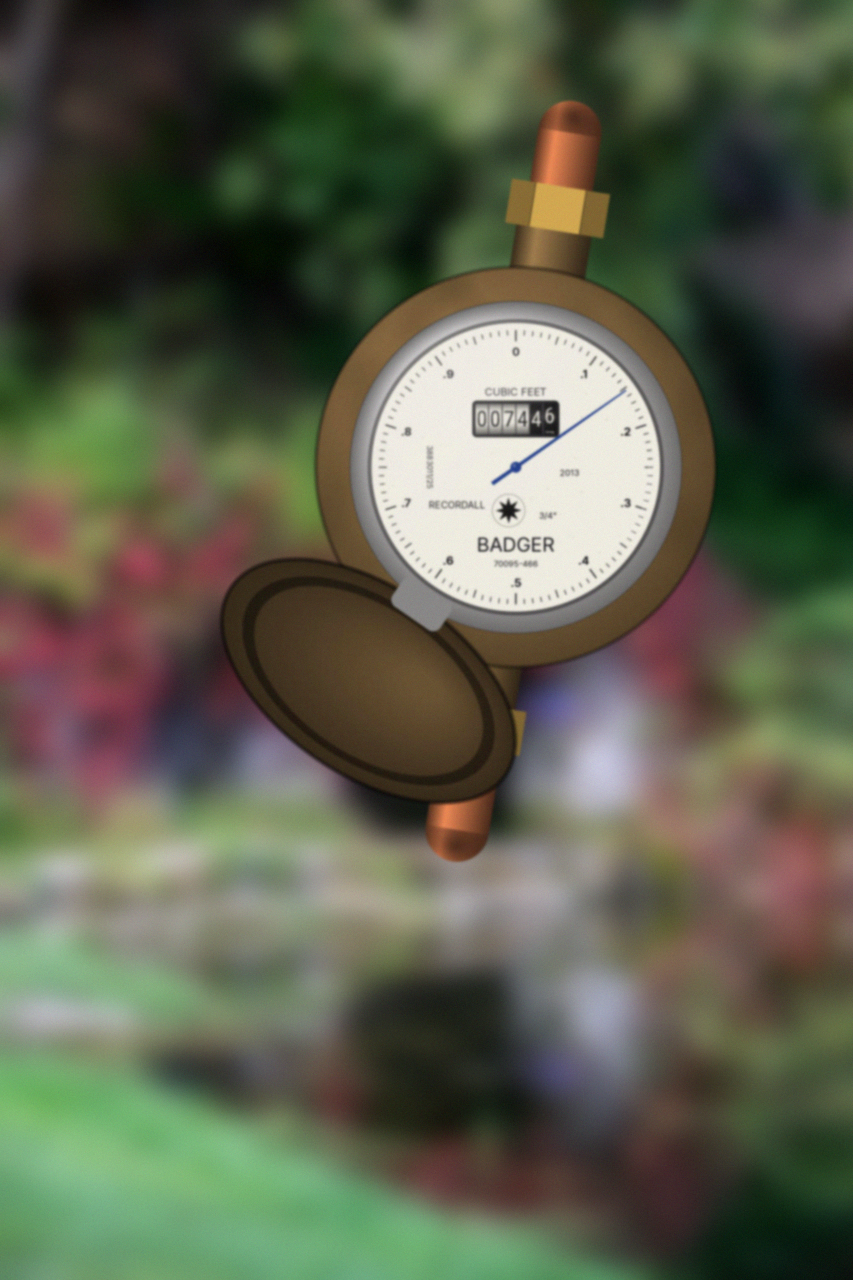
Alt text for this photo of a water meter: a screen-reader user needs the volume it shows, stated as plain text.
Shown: 7446.15 ft³
